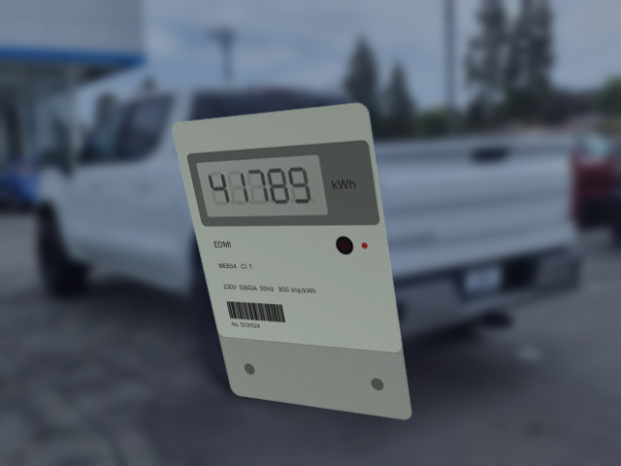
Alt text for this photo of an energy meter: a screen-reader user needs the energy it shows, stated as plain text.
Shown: 41789 kWh
